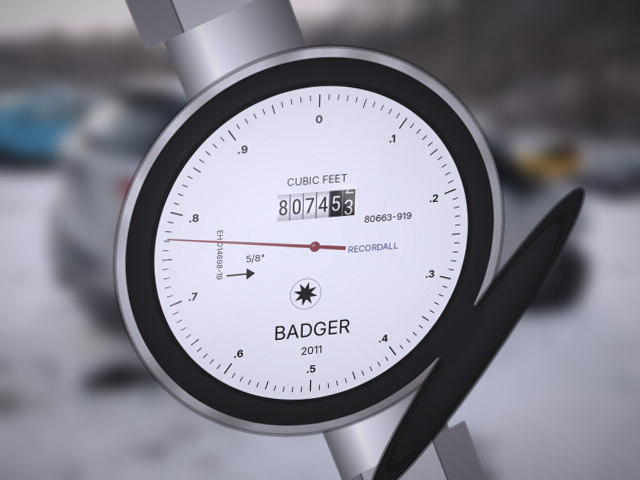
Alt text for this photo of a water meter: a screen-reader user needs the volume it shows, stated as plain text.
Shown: 807452.77 ft³
